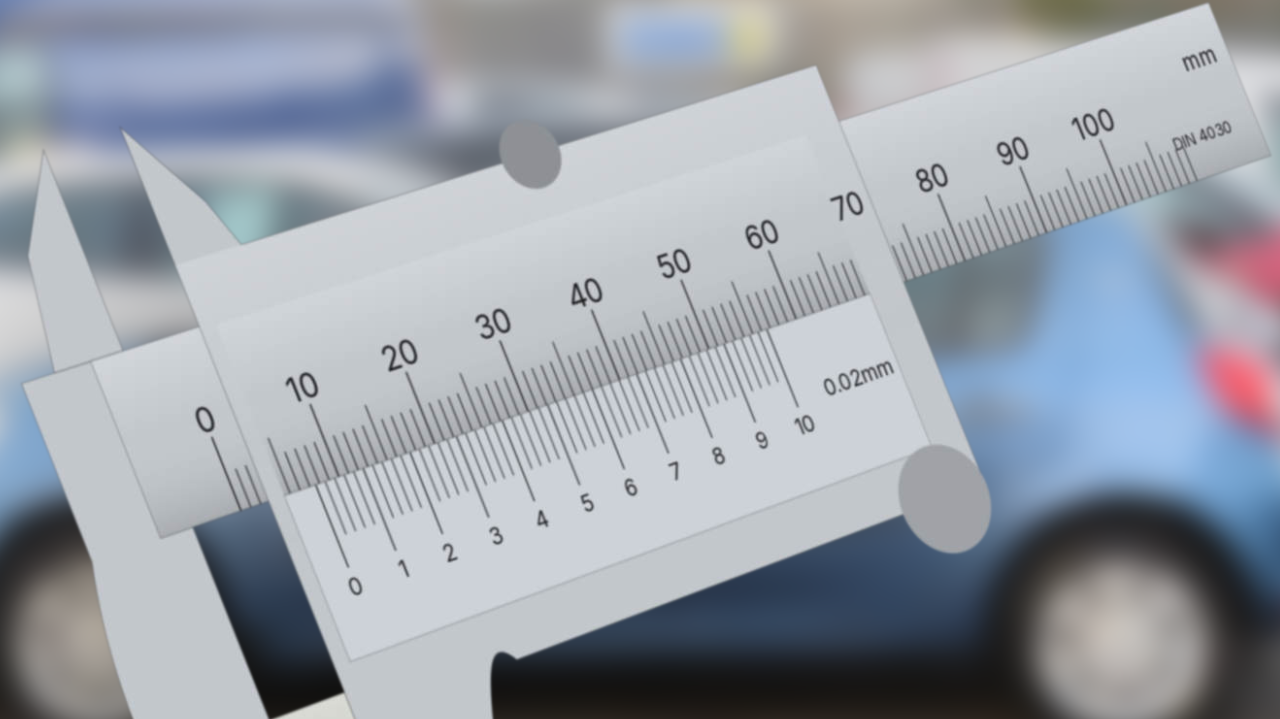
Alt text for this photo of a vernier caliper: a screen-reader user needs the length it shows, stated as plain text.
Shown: 7.6 mm
